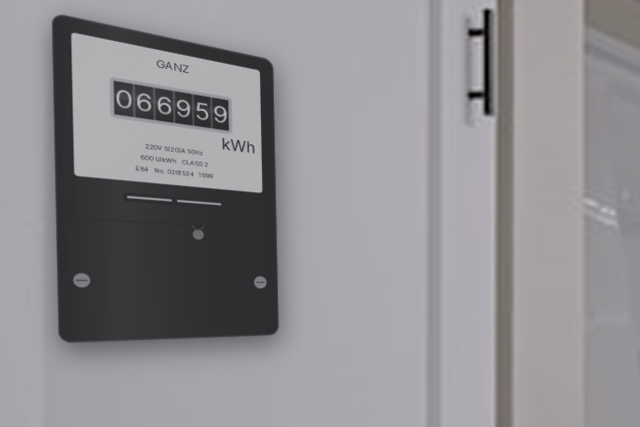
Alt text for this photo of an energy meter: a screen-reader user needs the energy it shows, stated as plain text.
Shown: 66959 kWh
